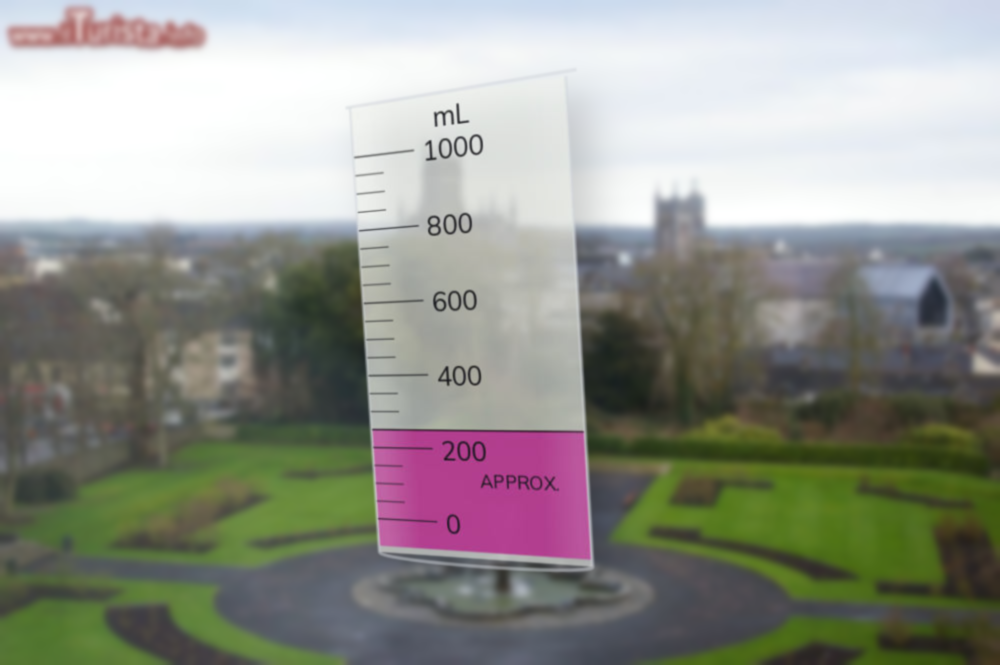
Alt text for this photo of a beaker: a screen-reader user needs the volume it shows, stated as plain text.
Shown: 250 mL
